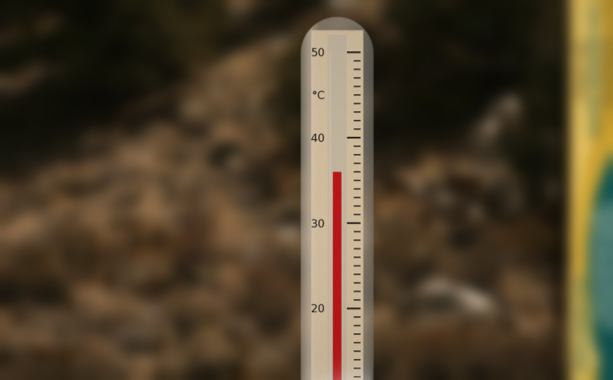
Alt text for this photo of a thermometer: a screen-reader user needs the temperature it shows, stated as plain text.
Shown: 36 °C
